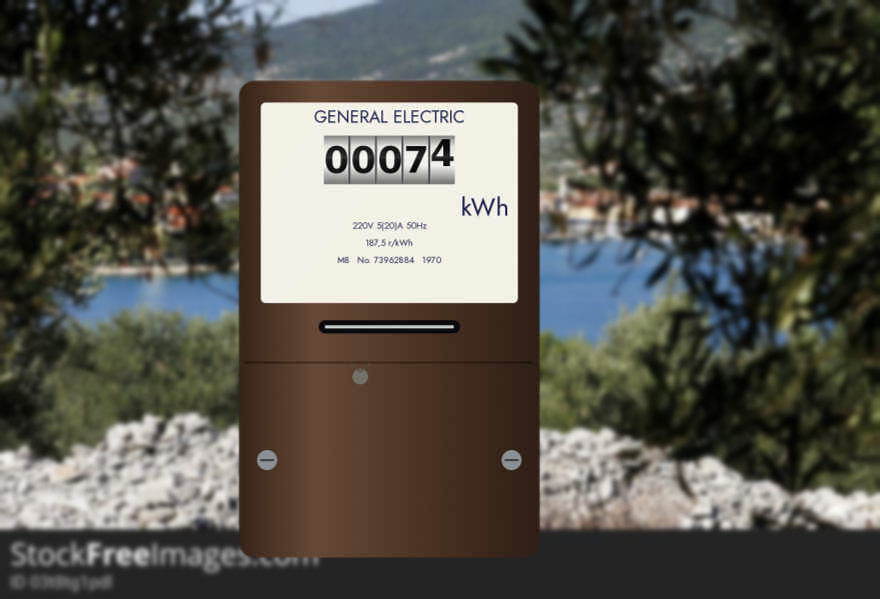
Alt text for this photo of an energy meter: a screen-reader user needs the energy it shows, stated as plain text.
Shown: 74 kWh
